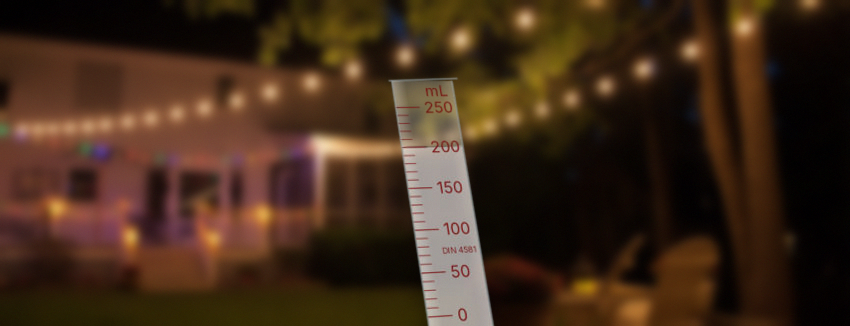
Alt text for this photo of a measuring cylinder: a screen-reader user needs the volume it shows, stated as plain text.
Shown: 200 mL
